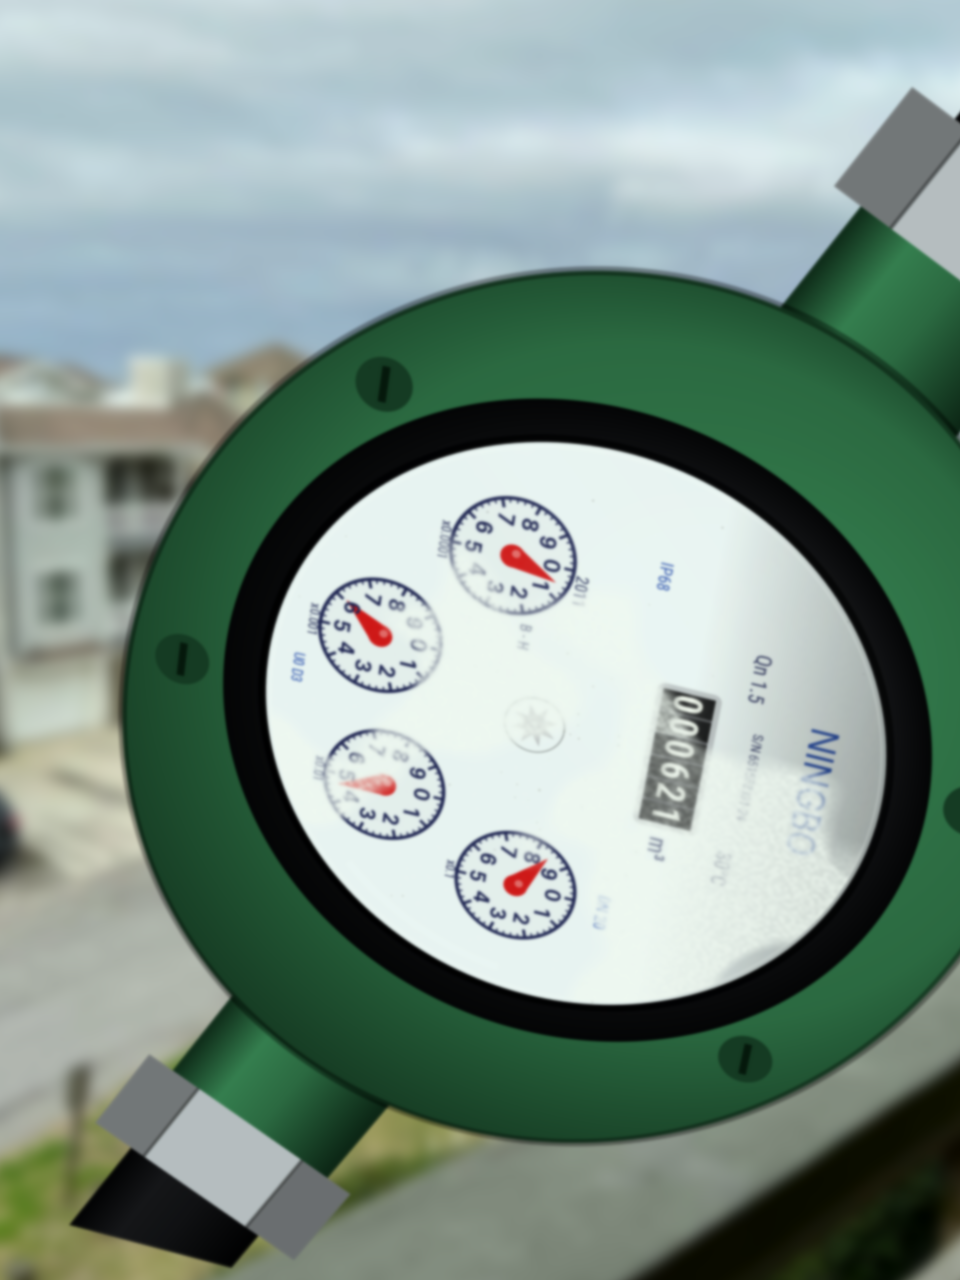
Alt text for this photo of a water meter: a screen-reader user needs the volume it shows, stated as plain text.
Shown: 621.8460 m³
